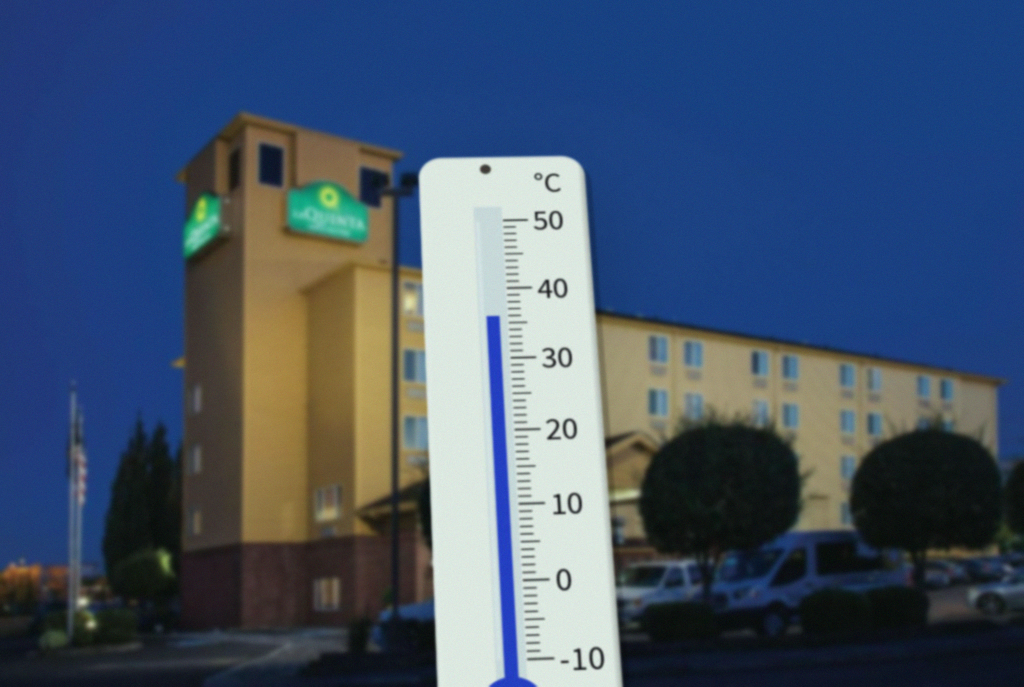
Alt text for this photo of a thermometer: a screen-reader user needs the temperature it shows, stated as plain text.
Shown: 36 °C
